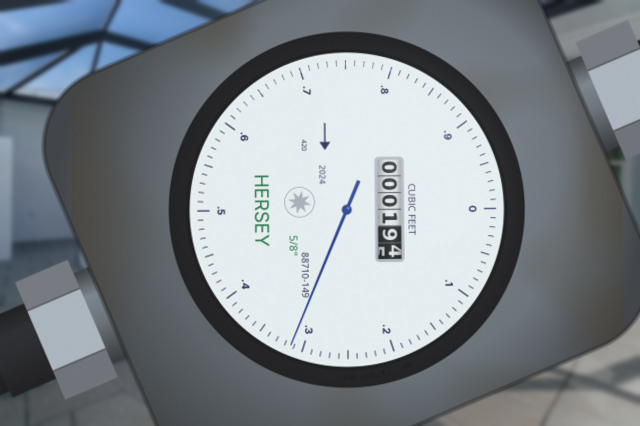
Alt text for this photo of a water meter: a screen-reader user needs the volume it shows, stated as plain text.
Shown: 194.31 ft³
